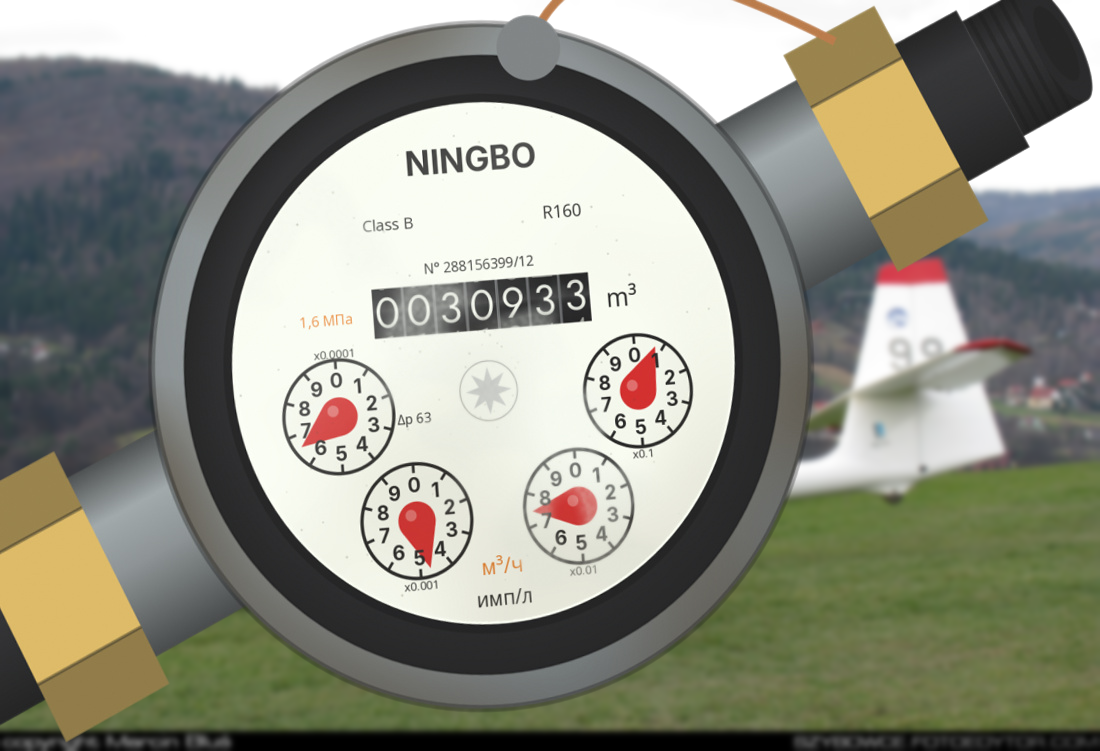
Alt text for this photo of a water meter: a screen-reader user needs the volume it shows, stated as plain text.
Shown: 30933.0746 m³
